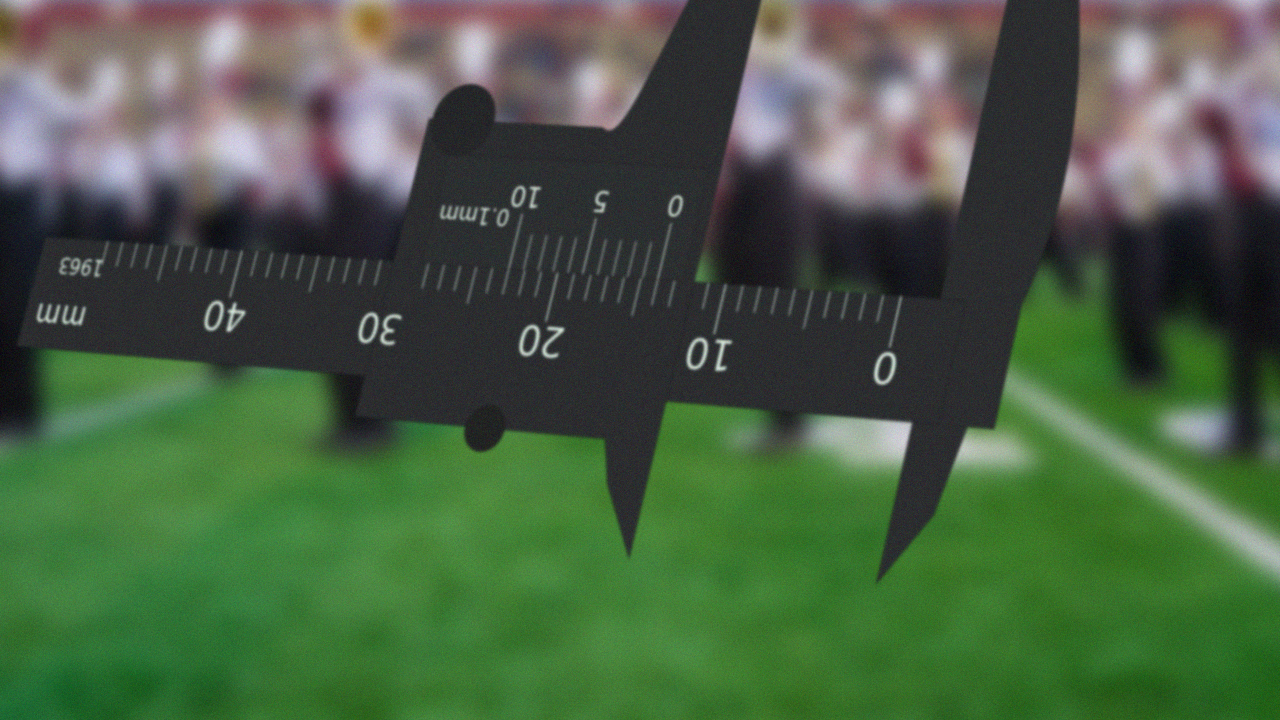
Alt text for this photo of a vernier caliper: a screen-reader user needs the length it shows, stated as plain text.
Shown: 14.0 mm
